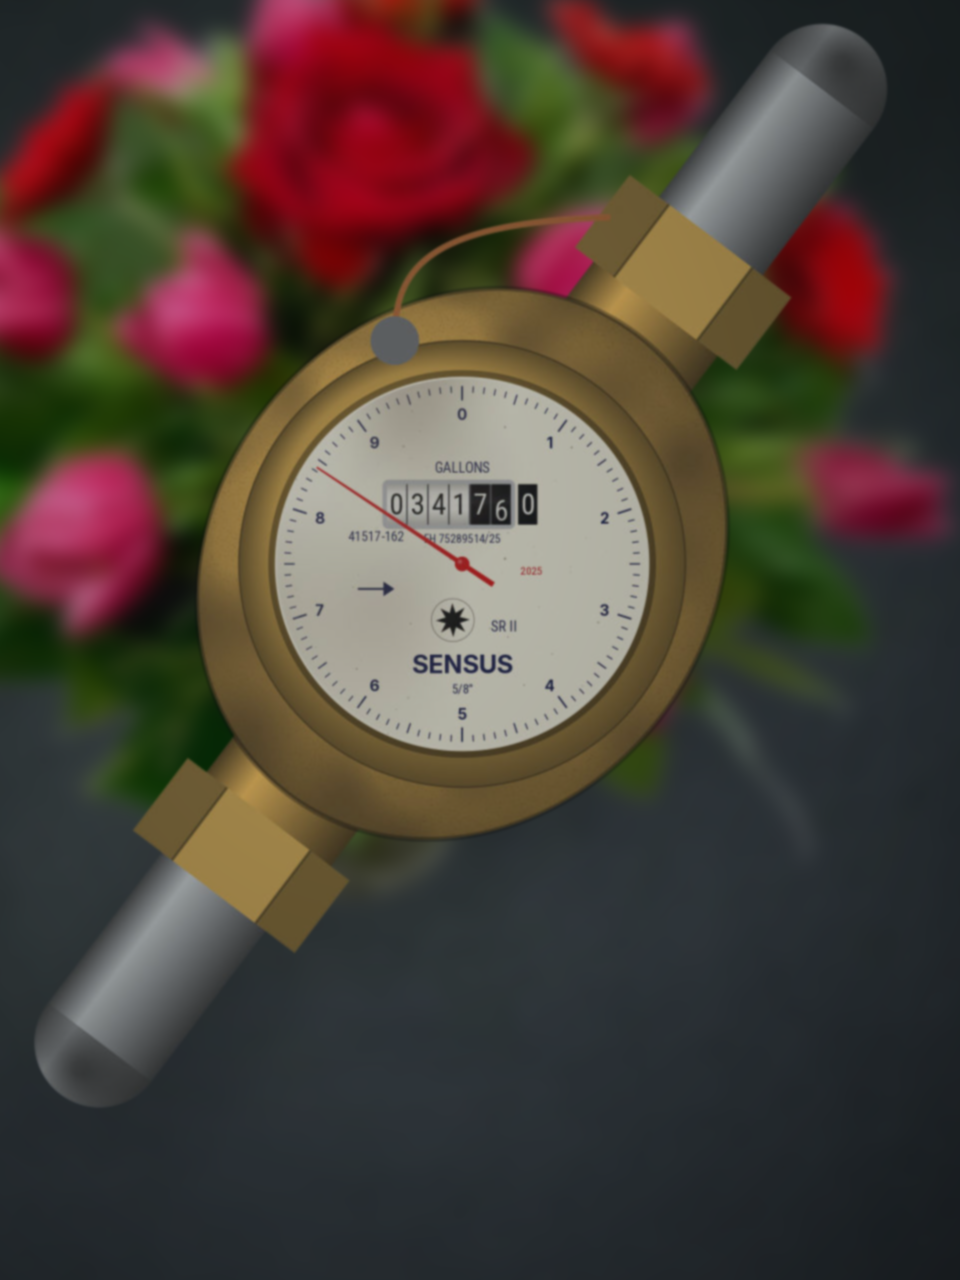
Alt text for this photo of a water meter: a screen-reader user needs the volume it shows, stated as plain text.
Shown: 341758.4 gal
